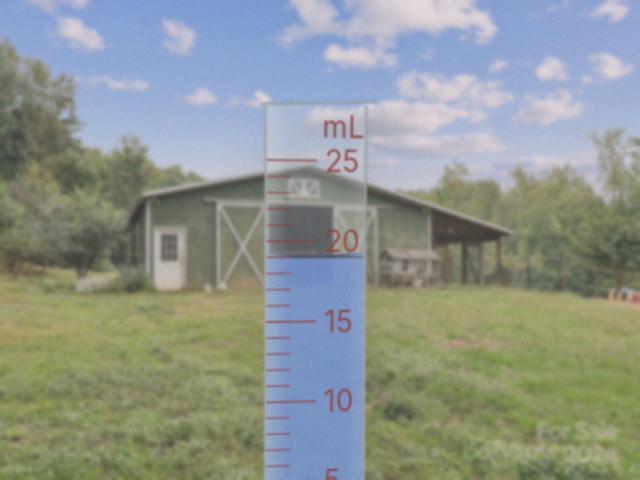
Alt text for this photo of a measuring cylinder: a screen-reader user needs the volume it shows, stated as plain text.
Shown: 19 mL
